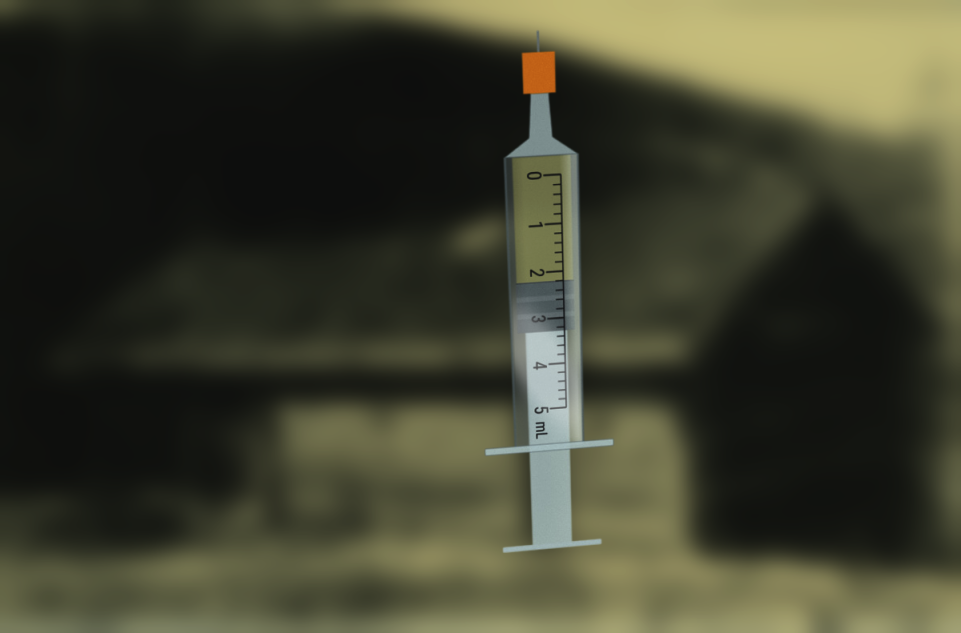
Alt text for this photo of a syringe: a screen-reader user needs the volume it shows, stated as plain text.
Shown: 2.2 mL
